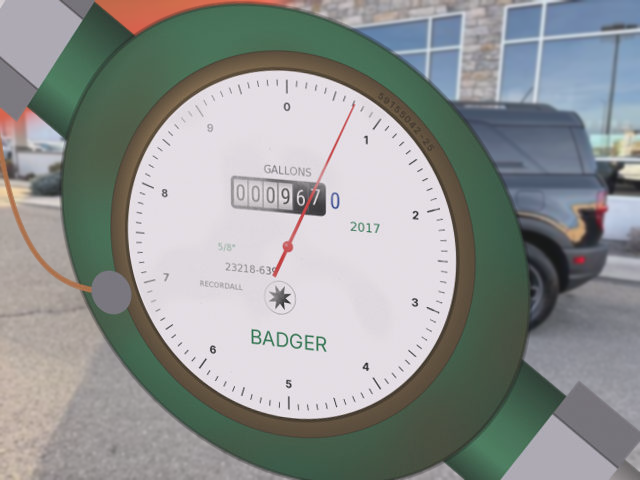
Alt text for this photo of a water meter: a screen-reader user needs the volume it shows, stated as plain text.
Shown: 9670.7 gal
